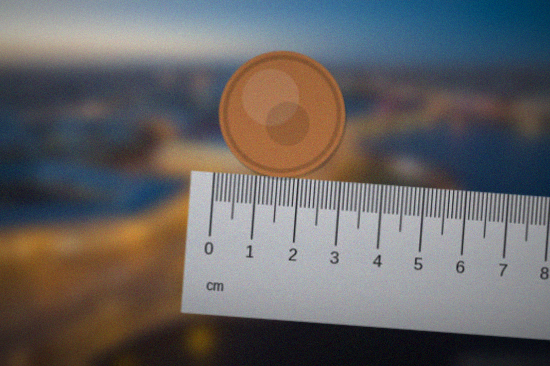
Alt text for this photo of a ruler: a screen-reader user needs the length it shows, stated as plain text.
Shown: 3 cm
